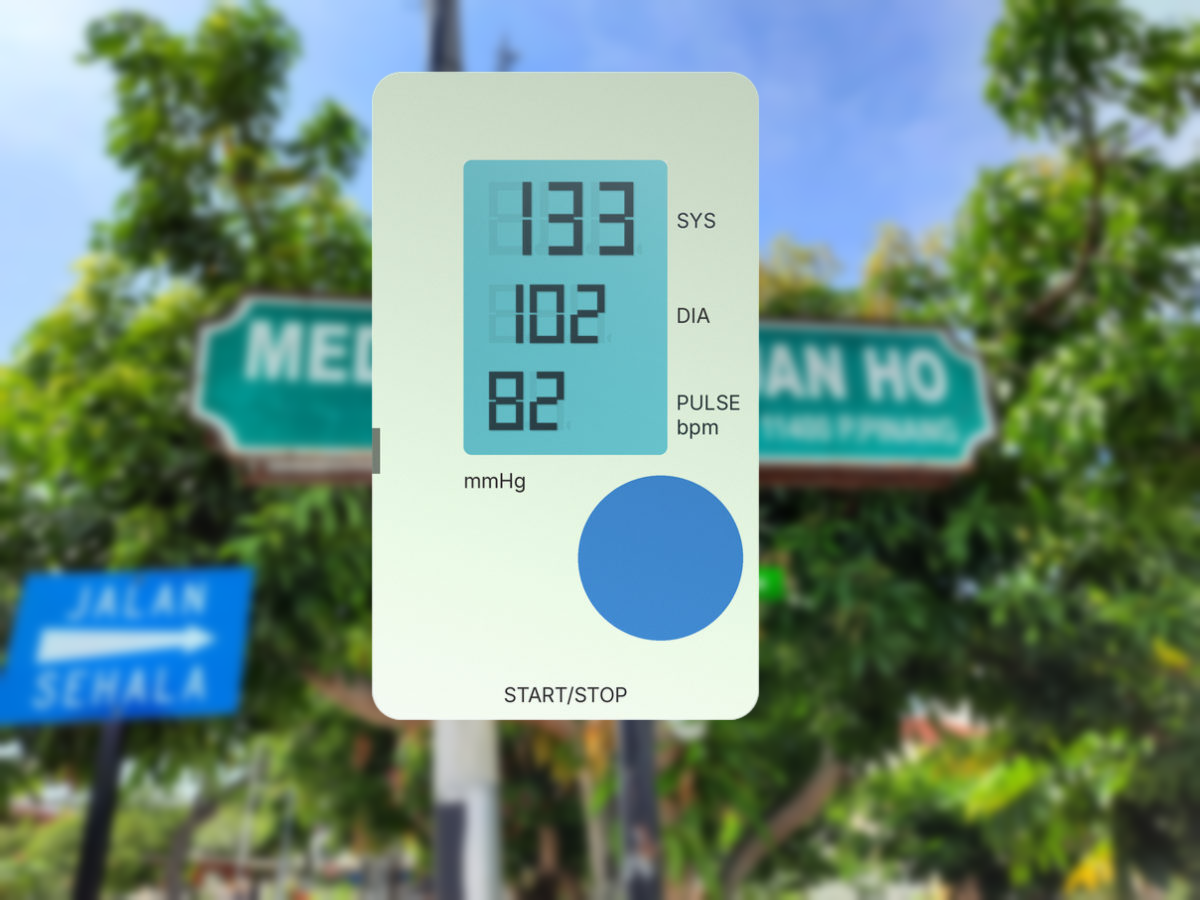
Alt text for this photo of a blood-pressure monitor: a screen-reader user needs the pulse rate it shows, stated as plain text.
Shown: 82 bpm
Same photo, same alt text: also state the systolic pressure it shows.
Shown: 133 mmHg
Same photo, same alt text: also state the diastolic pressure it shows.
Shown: 102 mmHg
